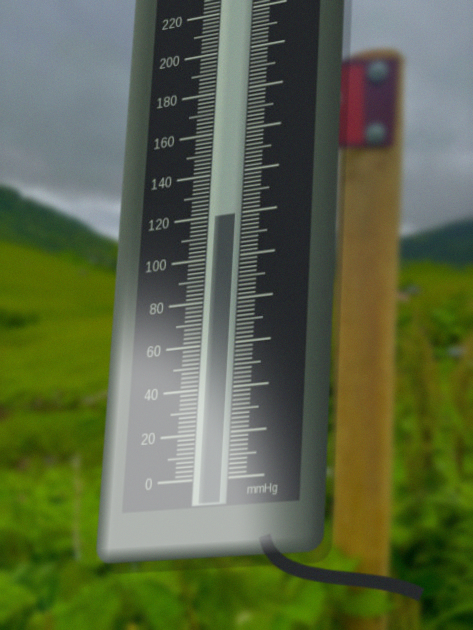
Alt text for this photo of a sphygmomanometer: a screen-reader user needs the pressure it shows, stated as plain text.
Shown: 120 mmHg
